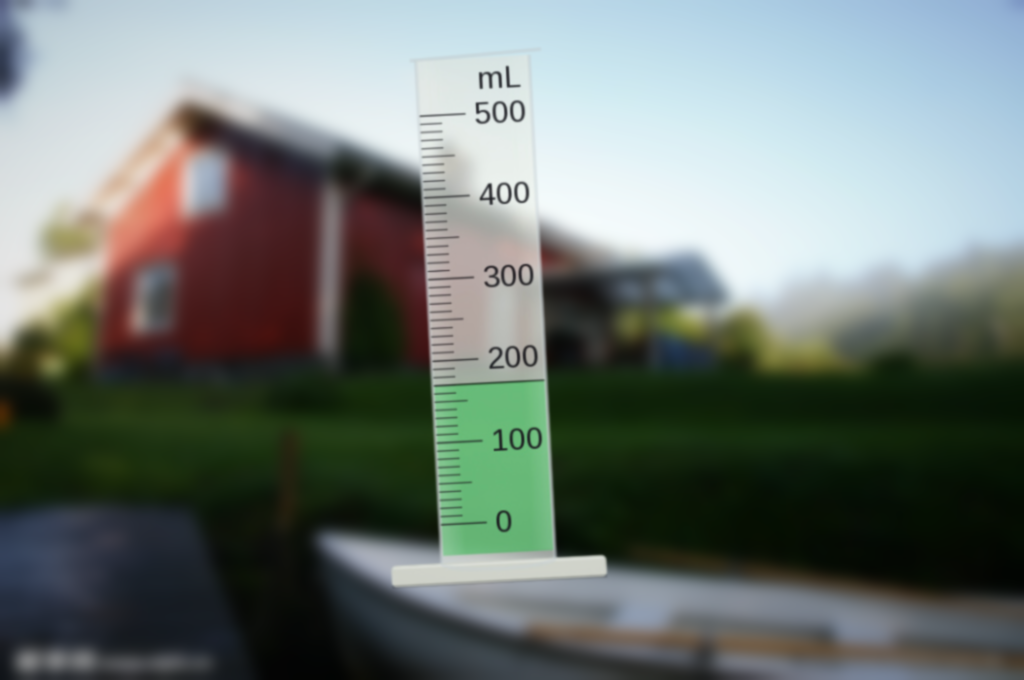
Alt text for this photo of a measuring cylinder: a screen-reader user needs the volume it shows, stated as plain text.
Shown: 170 mL
